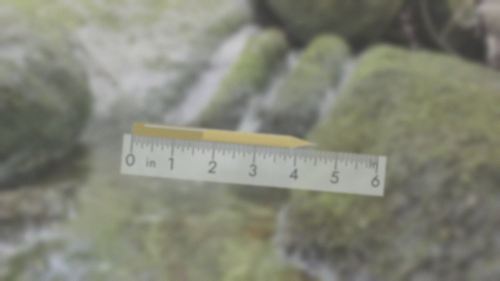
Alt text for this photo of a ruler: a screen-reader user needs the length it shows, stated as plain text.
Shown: 4.5 in
